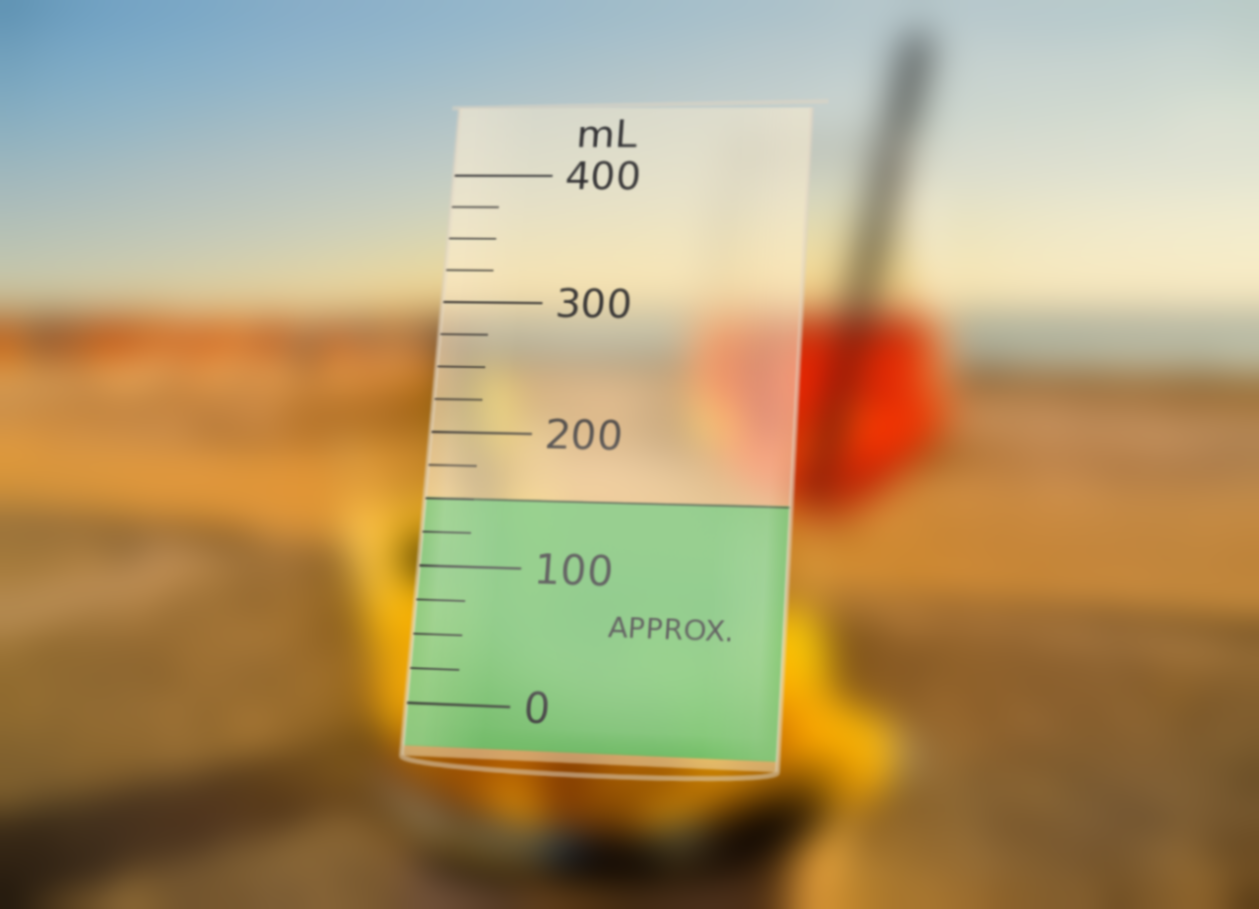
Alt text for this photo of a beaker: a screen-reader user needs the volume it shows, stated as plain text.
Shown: 150 mL
